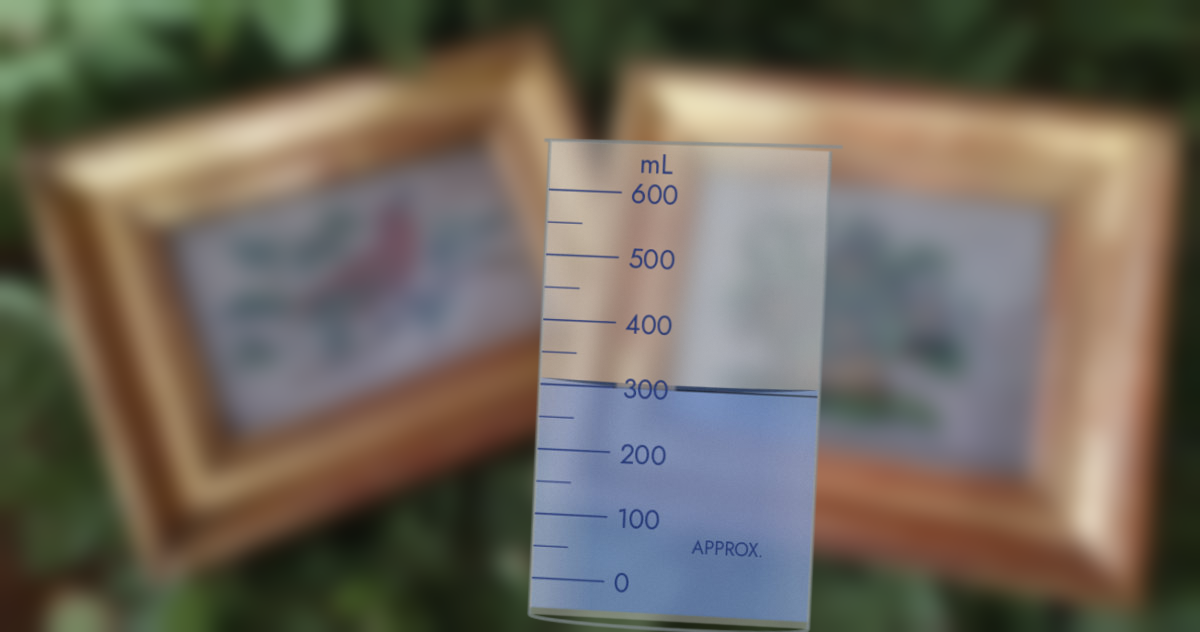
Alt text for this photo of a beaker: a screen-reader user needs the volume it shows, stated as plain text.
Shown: 300 mL
